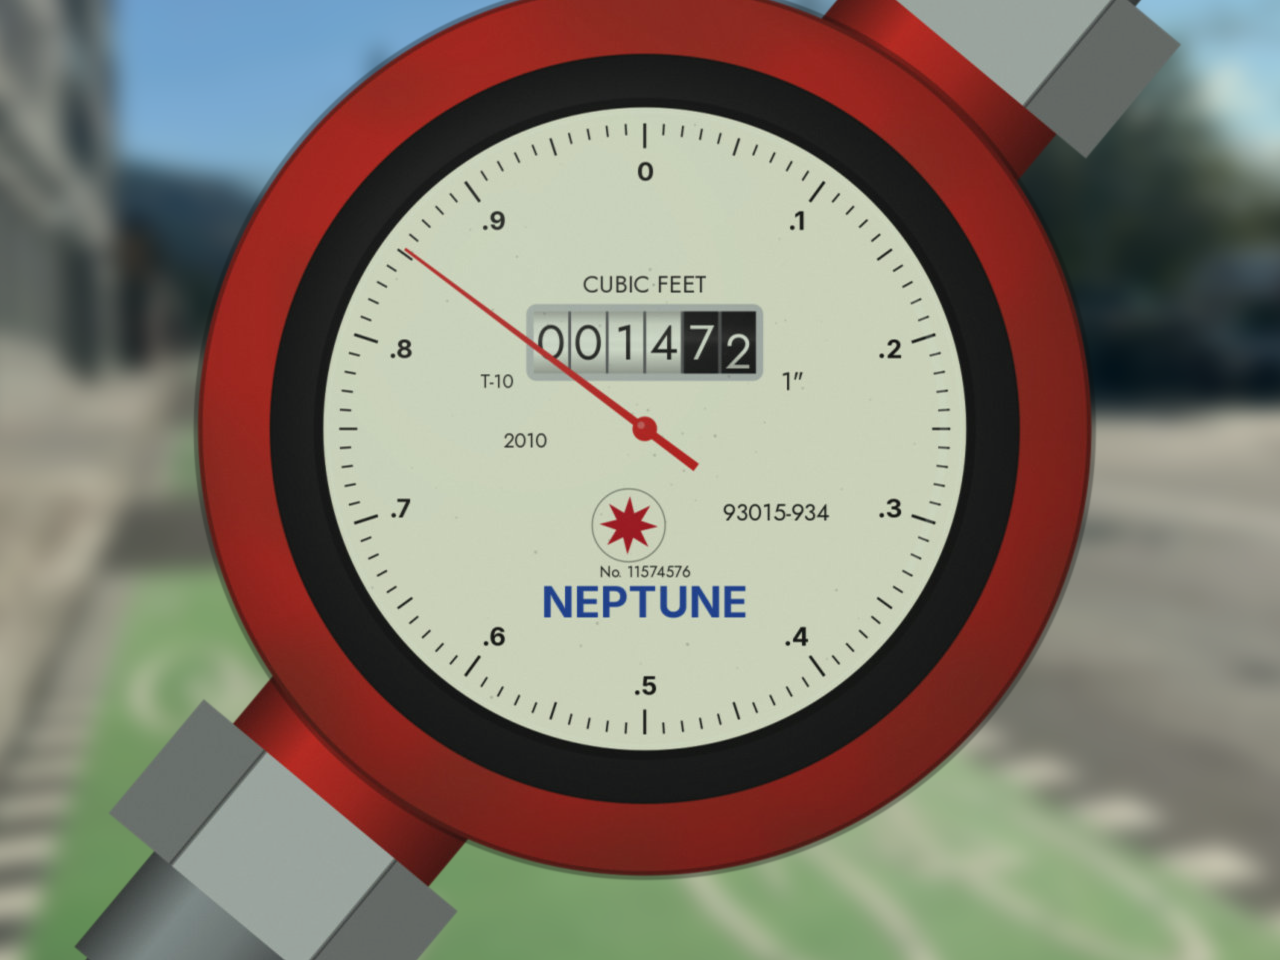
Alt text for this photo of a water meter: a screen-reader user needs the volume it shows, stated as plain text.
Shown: 1471.85 ft³
